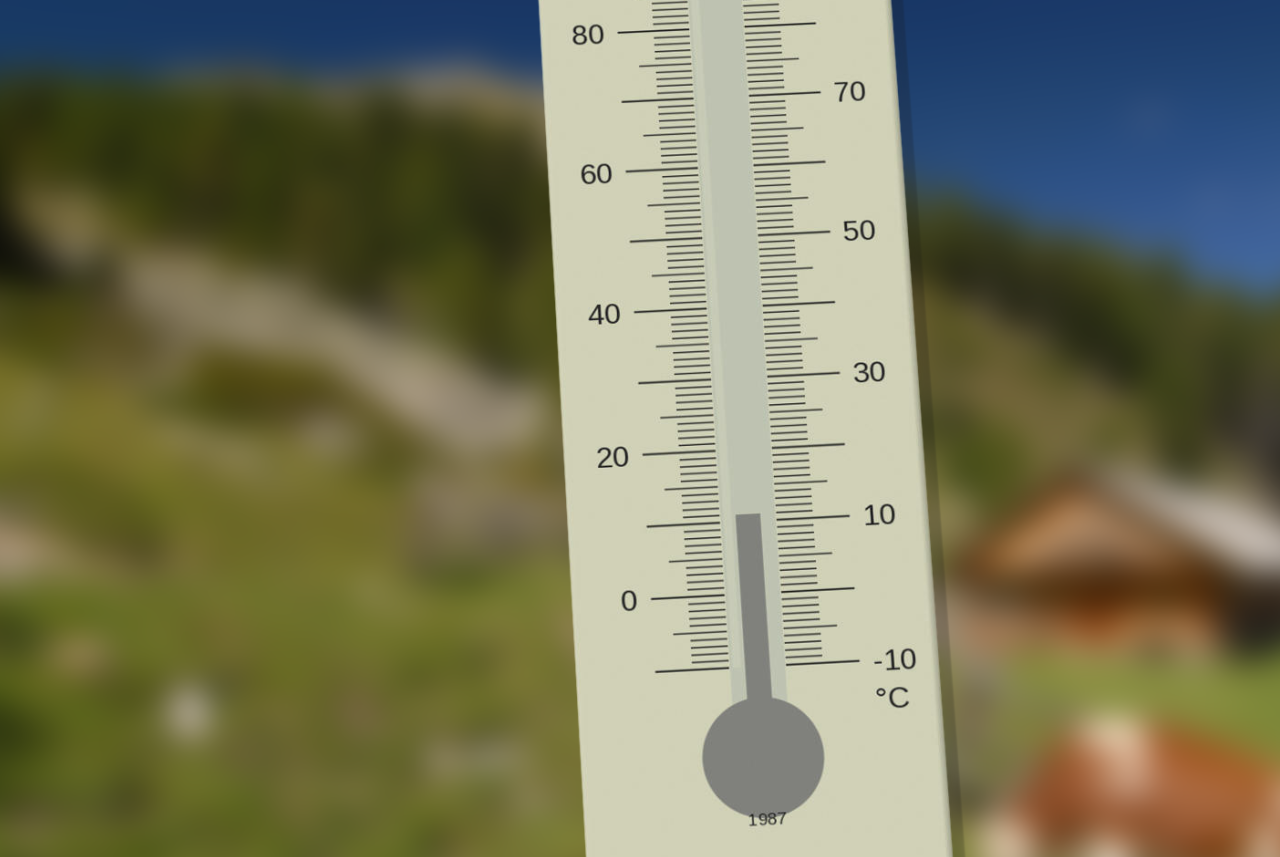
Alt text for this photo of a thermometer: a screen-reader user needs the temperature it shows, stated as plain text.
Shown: 11 °C
